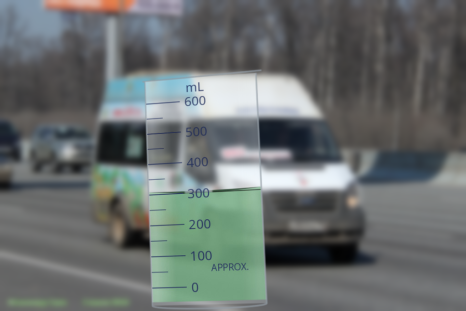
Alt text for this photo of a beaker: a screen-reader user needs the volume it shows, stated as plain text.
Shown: 300 mL
